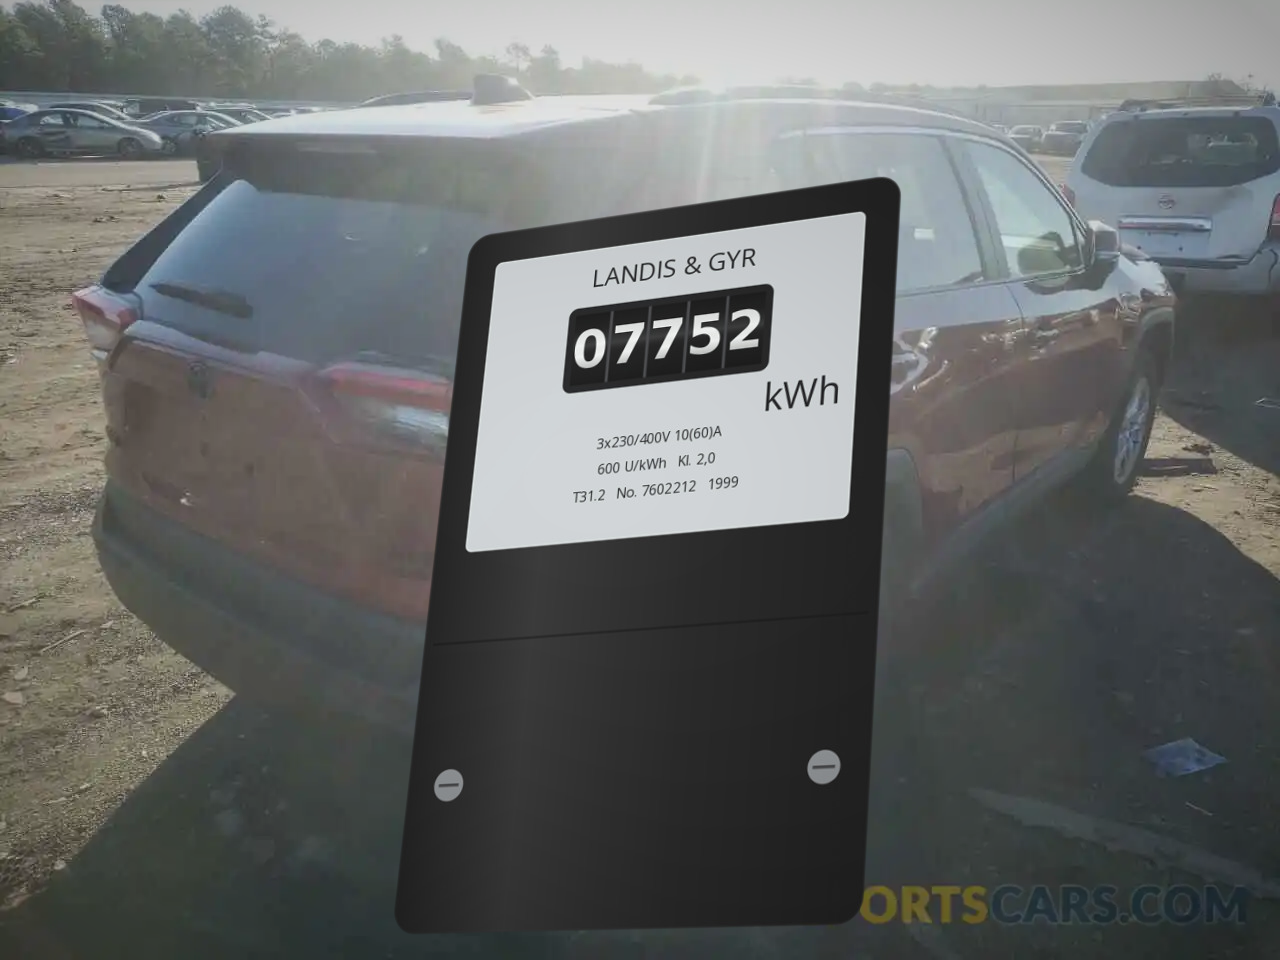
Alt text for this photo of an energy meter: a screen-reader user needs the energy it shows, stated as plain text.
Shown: 7752 kWh
